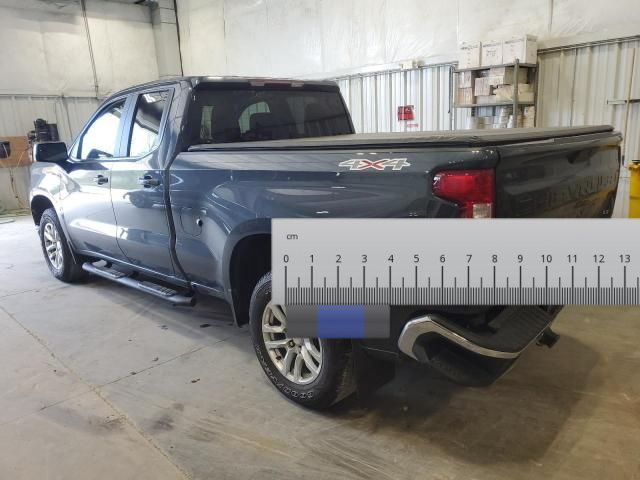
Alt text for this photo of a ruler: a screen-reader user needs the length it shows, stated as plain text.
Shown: 4 cm
